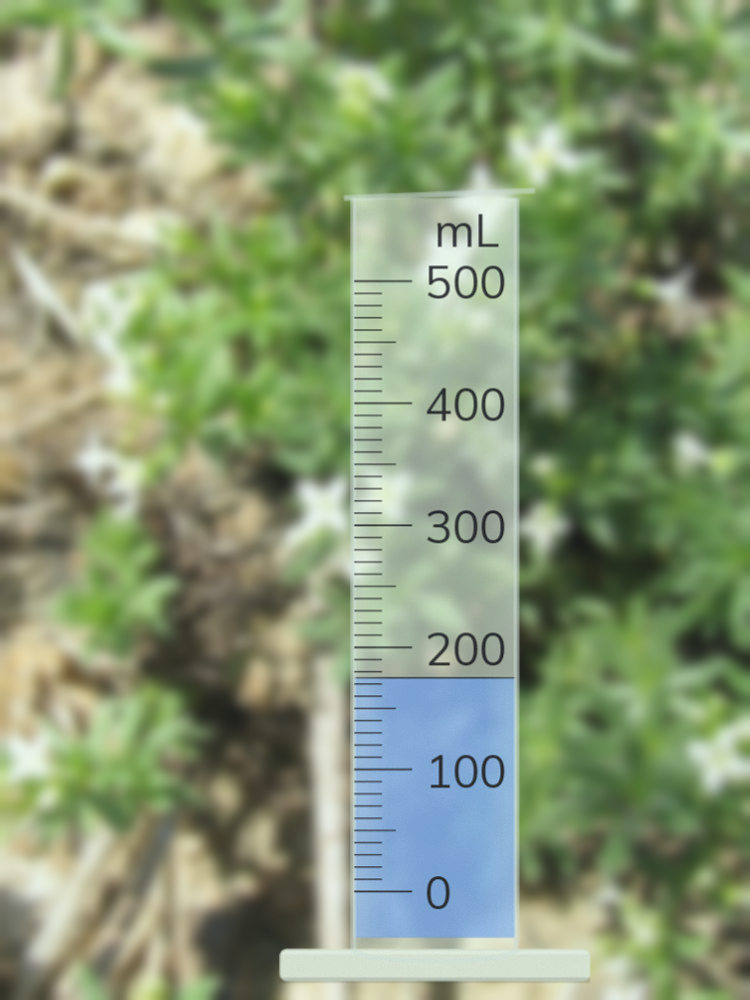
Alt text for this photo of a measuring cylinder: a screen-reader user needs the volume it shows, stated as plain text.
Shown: 175 mL
